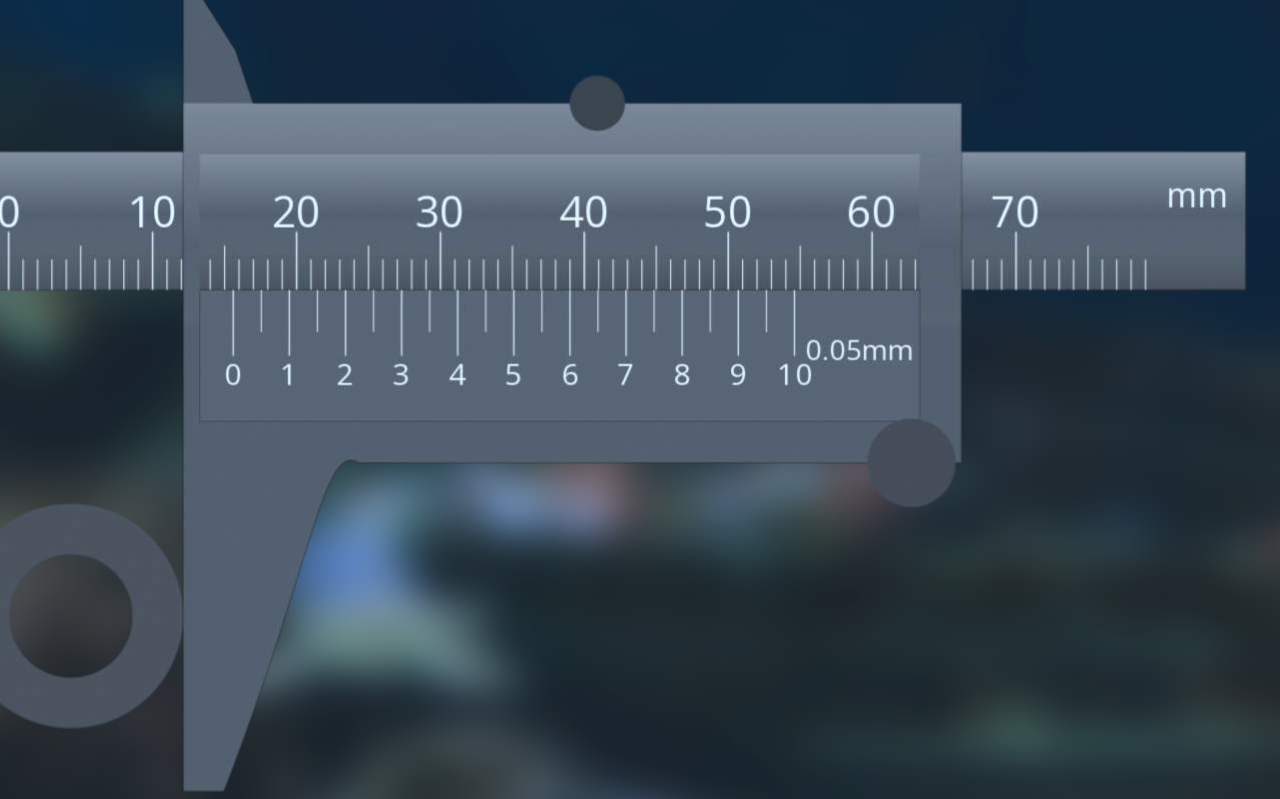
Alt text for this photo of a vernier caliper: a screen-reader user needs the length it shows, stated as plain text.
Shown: 15.6 mm
